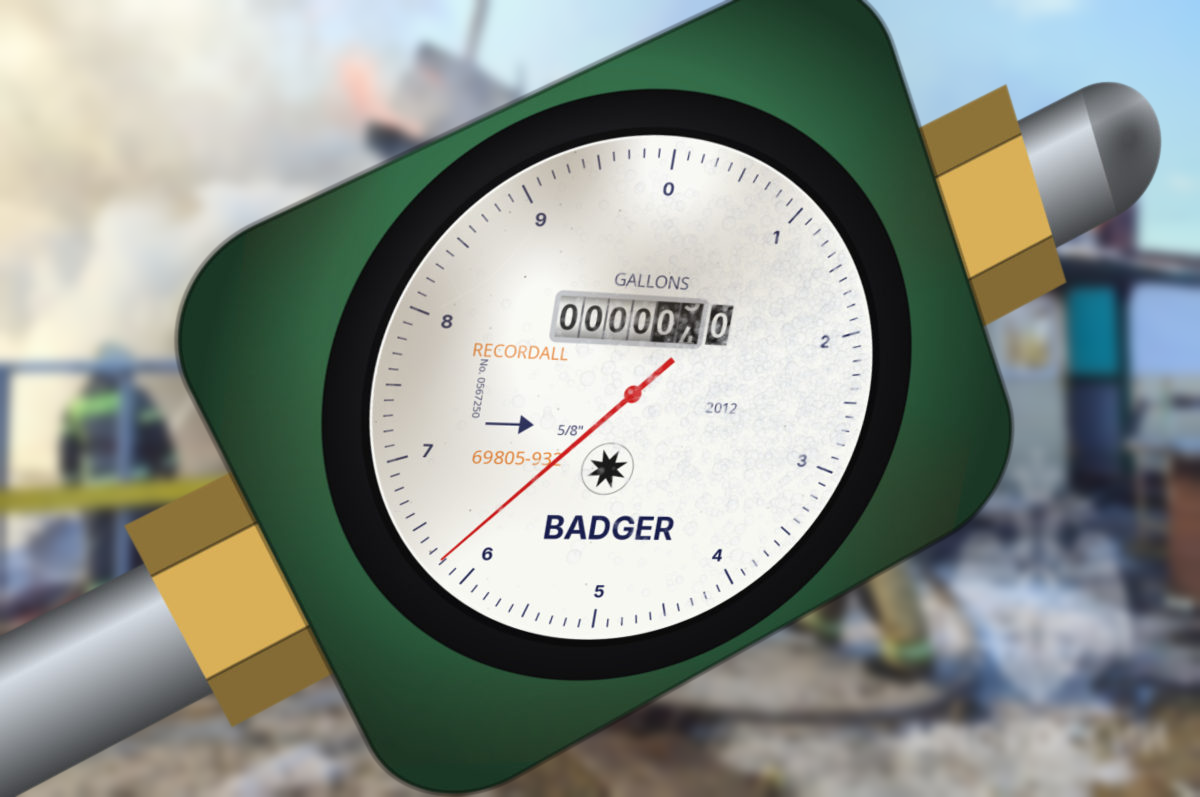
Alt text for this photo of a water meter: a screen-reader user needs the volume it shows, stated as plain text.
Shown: 36.2 gal
